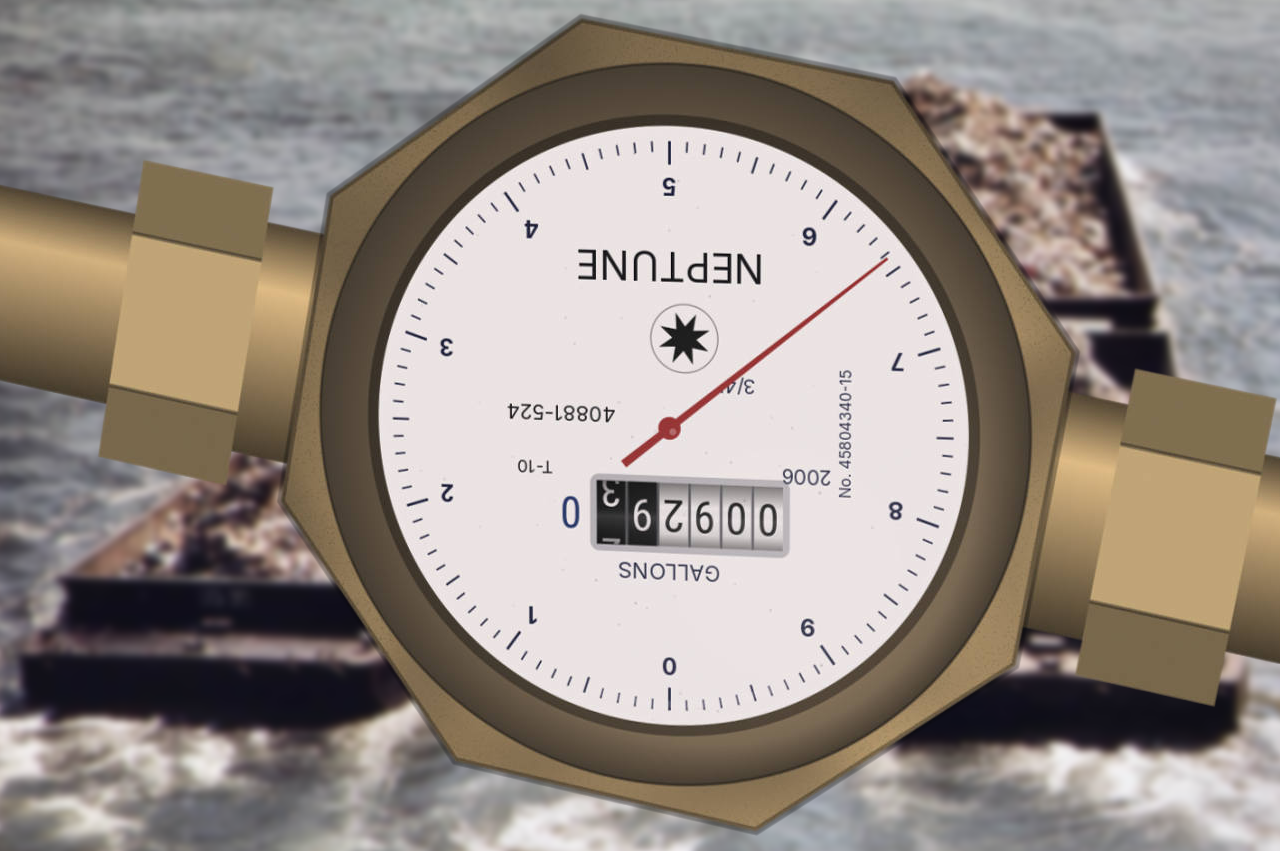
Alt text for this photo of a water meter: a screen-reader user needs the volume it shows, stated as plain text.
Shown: 92926.4 gal
